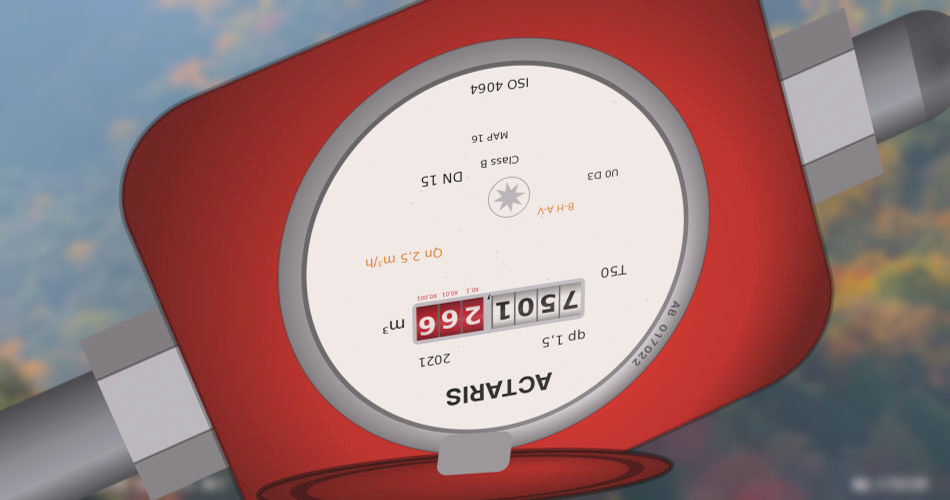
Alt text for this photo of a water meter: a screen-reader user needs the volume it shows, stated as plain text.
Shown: 7501.266 m³
